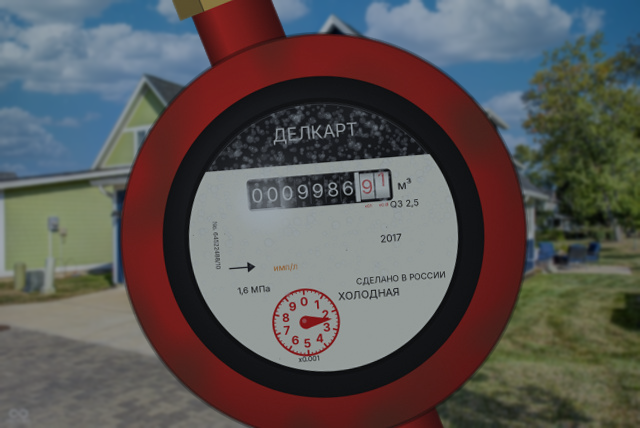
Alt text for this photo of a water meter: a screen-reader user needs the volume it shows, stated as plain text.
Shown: 9986.912 m³
